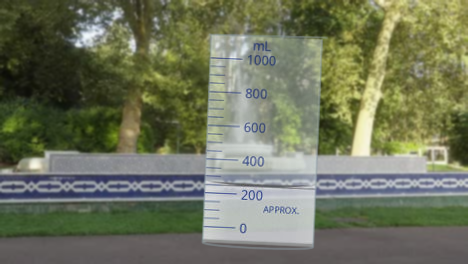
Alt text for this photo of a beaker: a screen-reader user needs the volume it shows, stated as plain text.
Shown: 250 mL
